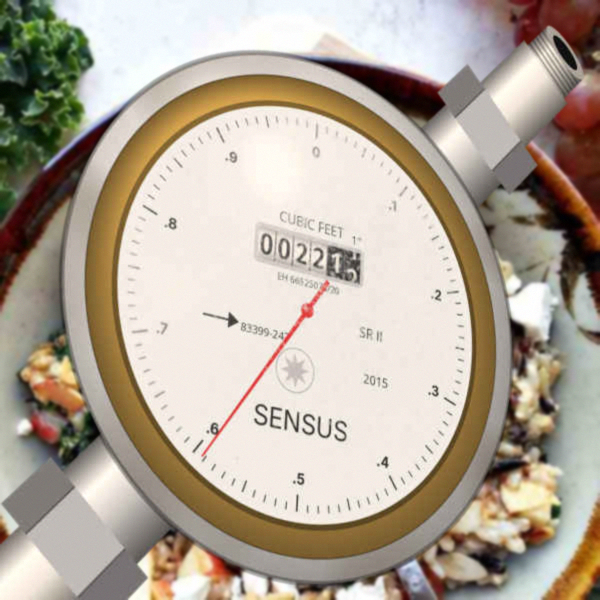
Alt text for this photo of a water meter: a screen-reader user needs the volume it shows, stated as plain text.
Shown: 2211.59 ft³
